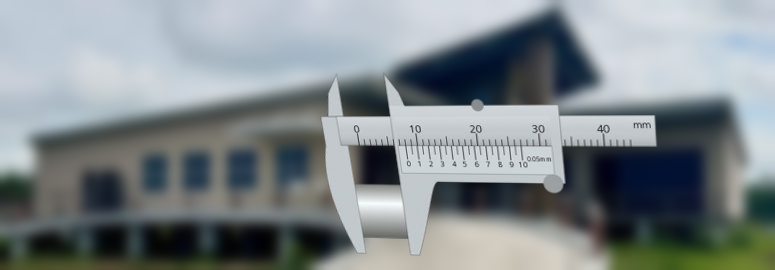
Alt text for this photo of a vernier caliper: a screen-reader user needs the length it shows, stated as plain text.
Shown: 8.0 mm
